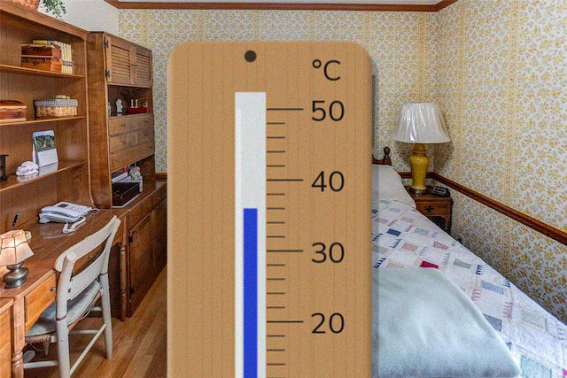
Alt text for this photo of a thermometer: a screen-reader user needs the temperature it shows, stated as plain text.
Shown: 36 °C
